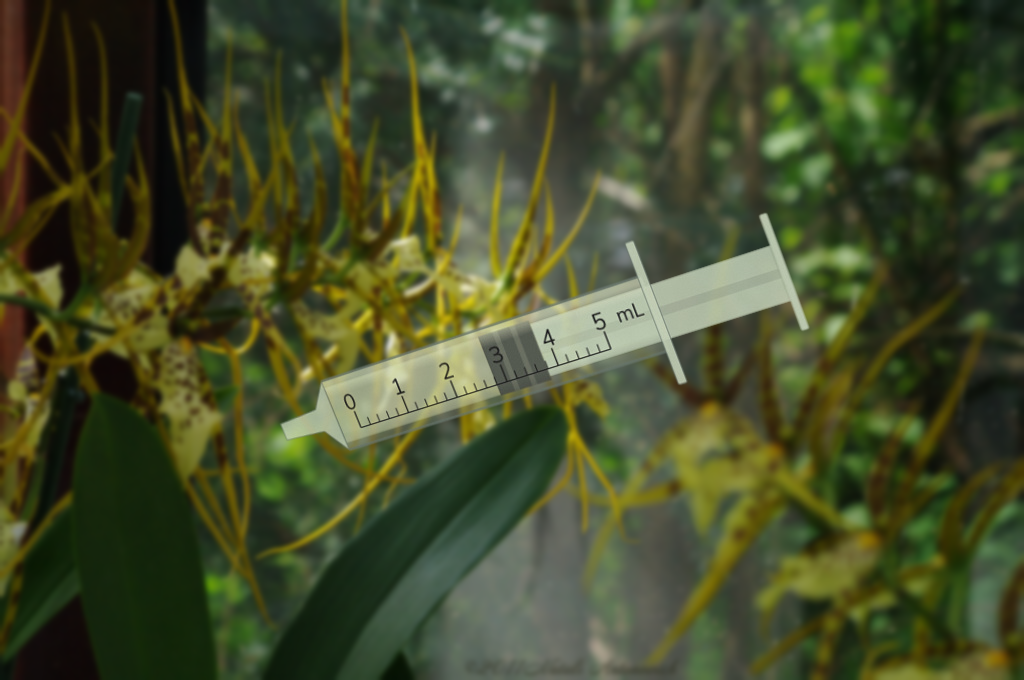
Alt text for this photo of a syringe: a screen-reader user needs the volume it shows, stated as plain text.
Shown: 2.8 mL
